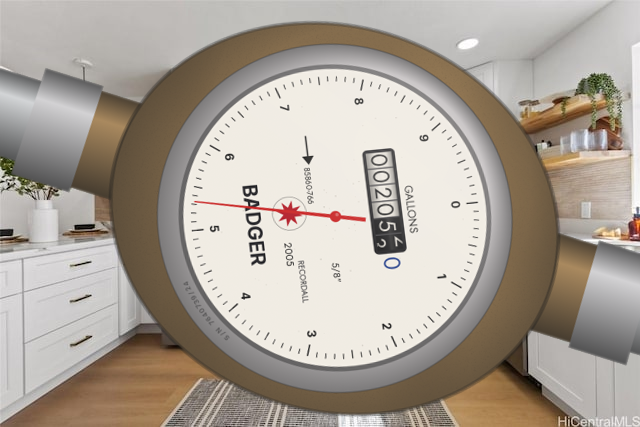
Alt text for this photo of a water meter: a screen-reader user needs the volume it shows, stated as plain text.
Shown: 20525.3 gal
